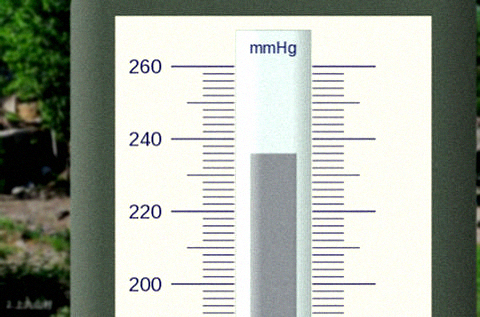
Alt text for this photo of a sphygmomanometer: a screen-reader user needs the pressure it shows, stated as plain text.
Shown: 236 mmHg
